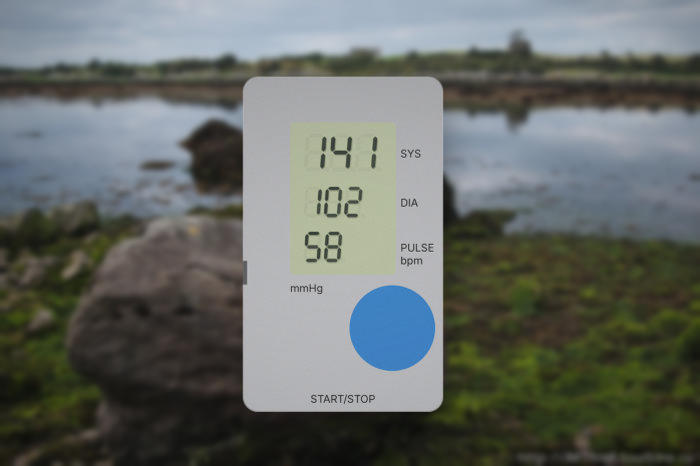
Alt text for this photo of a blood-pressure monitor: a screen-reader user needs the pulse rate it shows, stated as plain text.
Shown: 58 bpm
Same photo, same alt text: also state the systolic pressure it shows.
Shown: 141 mmHg
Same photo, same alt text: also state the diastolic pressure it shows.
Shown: 102 mmHg
